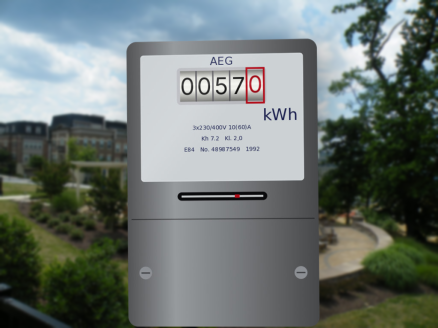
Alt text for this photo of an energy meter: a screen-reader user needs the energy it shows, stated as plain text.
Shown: 57.0 kWh
